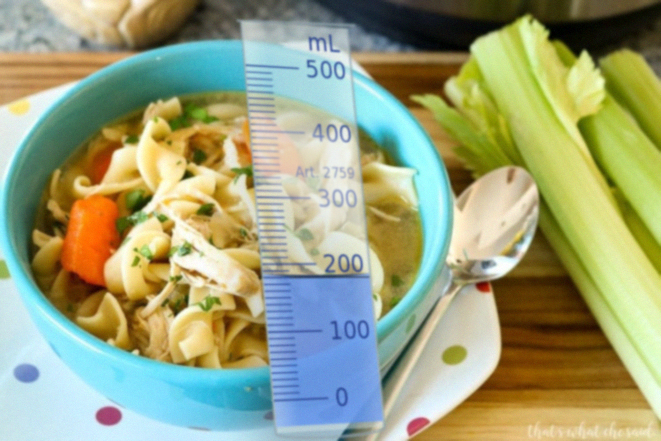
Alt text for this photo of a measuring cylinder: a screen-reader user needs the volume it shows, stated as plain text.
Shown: 180 mL
